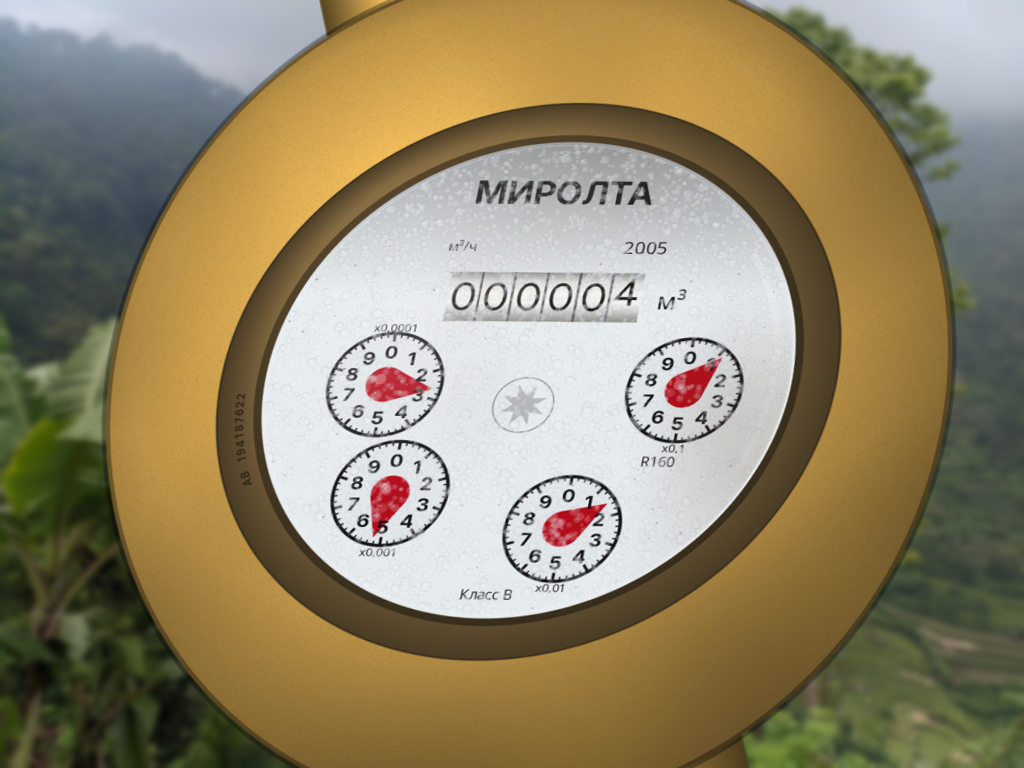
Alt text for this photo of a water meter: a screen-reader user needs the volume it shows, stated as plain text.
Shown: 4.1152 m³
